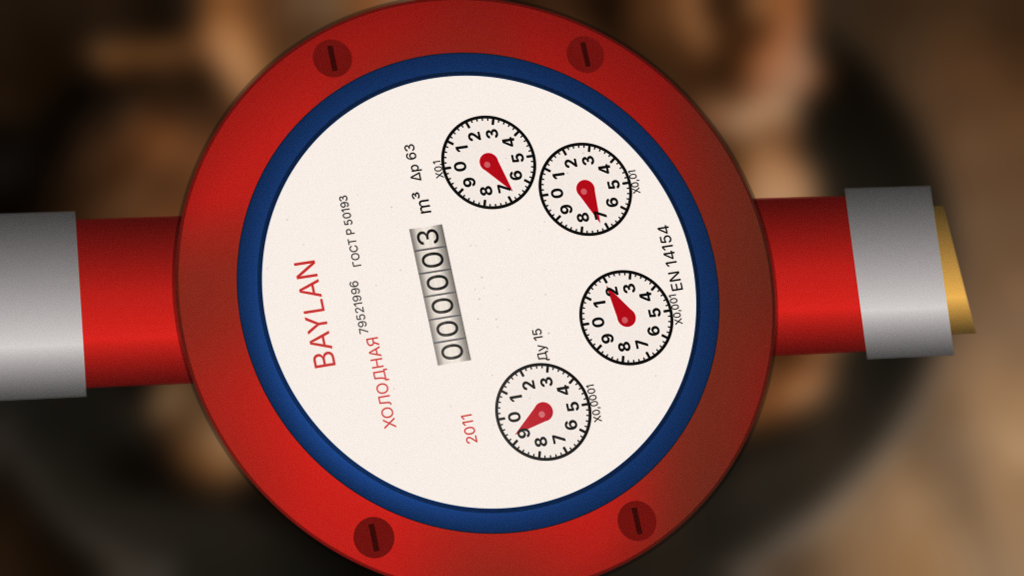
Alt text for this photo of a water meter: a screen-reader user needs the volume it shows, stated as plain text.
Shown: 3.6719 m³
